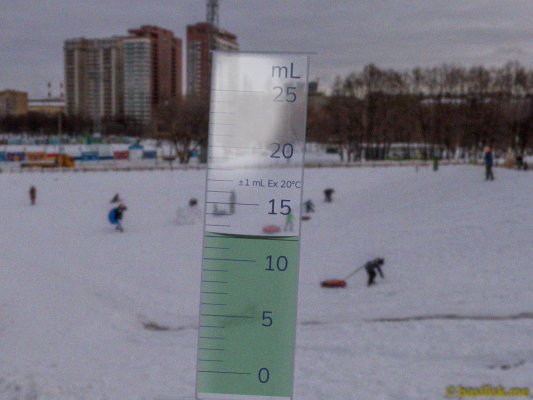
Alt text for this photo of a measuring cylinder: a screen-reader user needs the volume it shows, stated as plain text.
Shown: 12 mL
